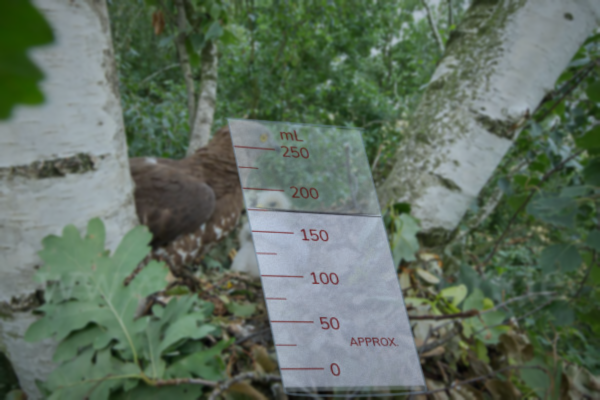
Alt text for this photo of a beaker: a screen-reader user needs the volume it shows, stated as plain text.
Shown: 175 mL
